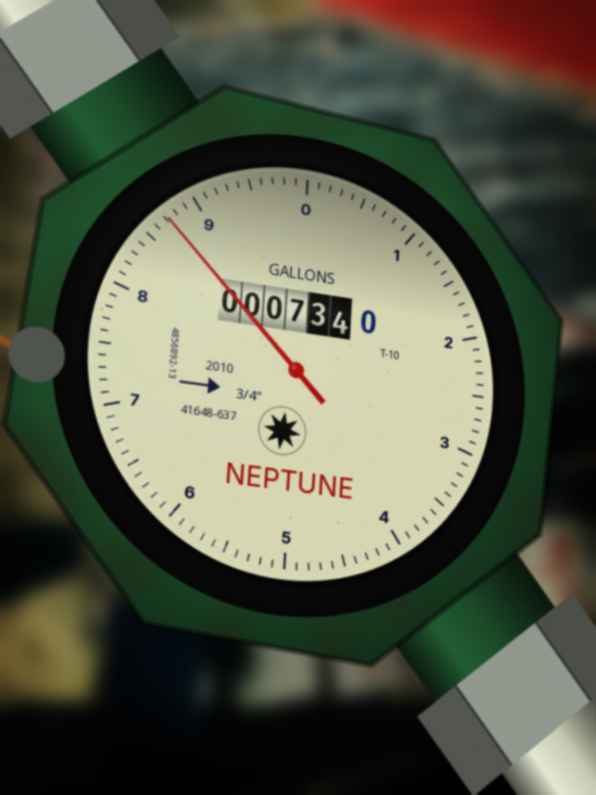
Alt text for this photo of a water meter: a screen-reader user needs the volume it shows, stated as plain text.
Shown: 7338.7 gal
